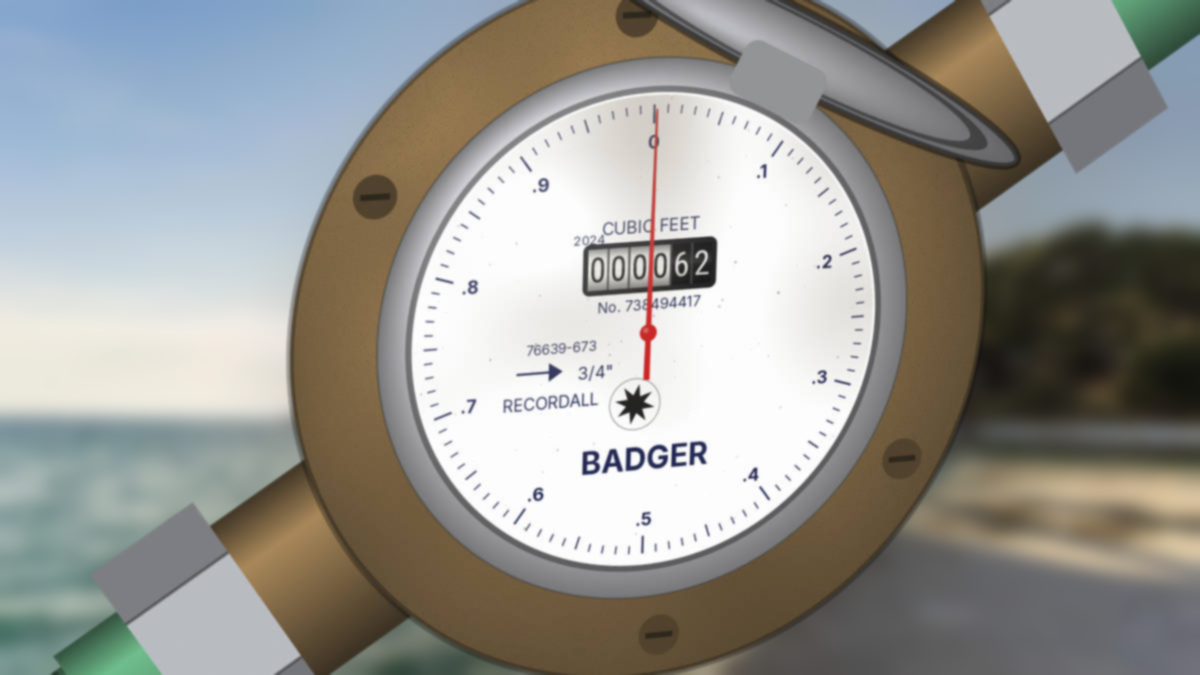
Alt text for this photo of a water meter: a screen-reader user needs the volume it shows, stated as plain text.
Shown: 62.00 ft³
